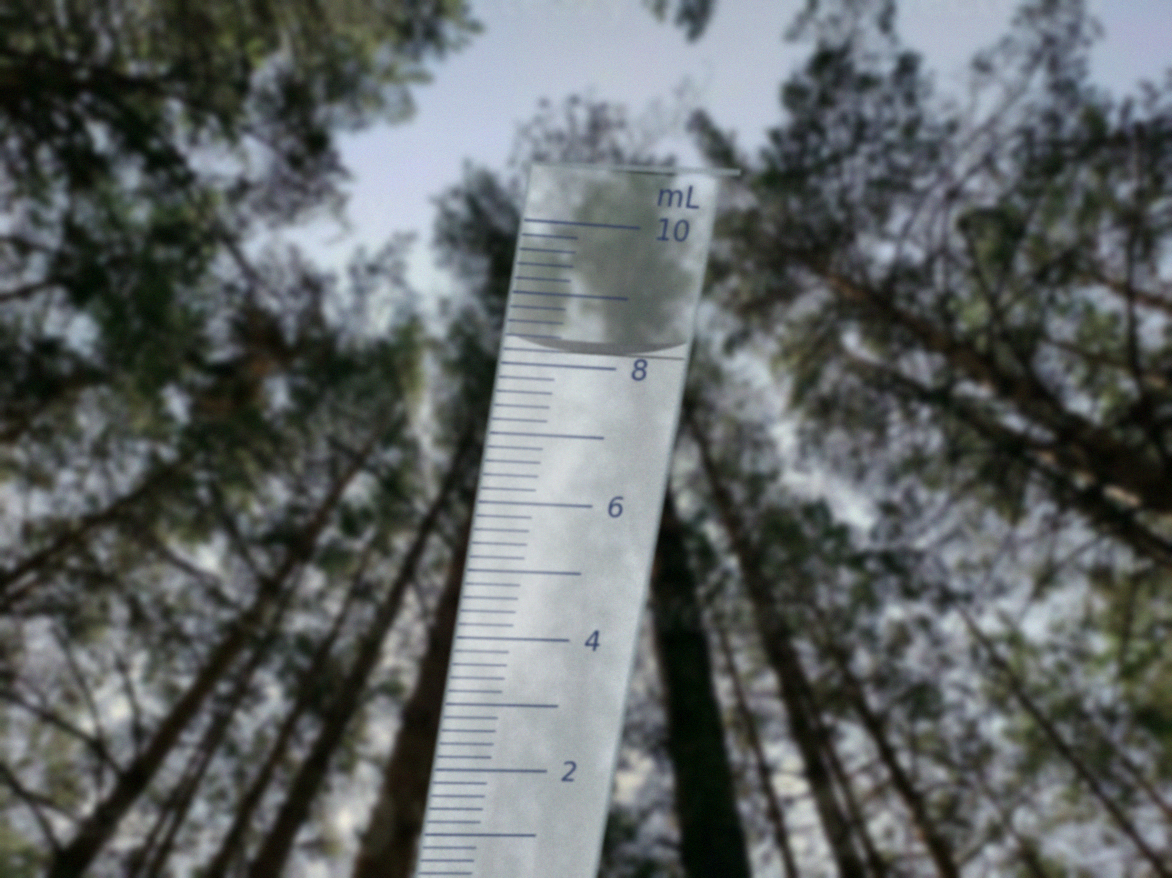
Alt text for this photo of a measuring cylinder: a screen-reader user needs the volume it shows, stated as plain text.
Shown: 8.2 mL
